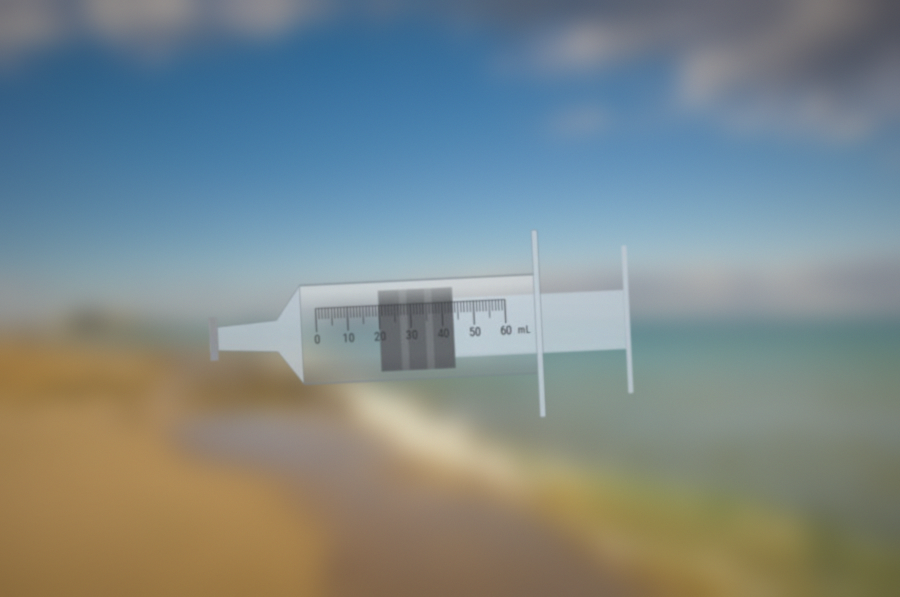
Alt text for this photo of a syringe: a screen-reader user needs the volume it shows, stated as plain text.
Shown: 20 mL
